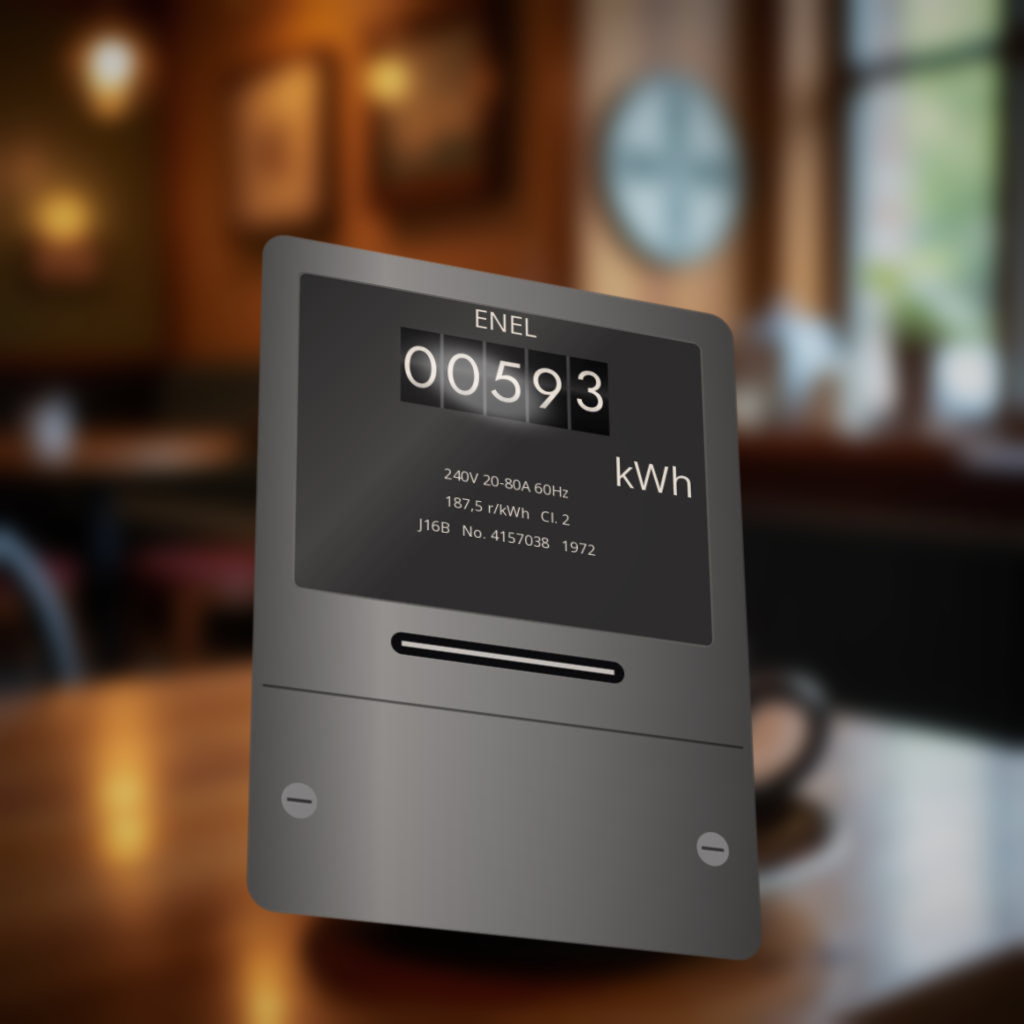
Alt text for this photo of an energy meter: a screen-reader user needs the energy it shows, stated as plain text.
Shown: 593 kWh
